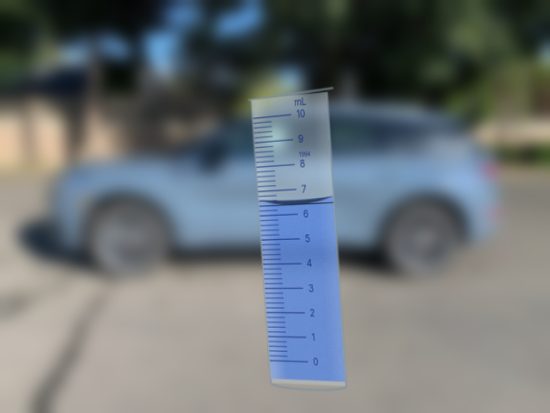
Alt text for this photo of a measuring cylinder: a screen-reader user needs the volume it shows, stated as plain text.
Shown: 6.4 mL
